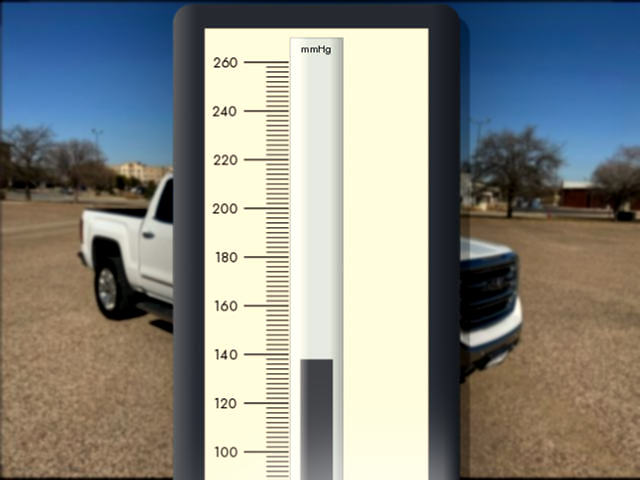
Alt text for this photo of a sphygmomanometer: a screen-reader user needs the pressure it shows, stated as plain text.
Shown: 138 mmHg
